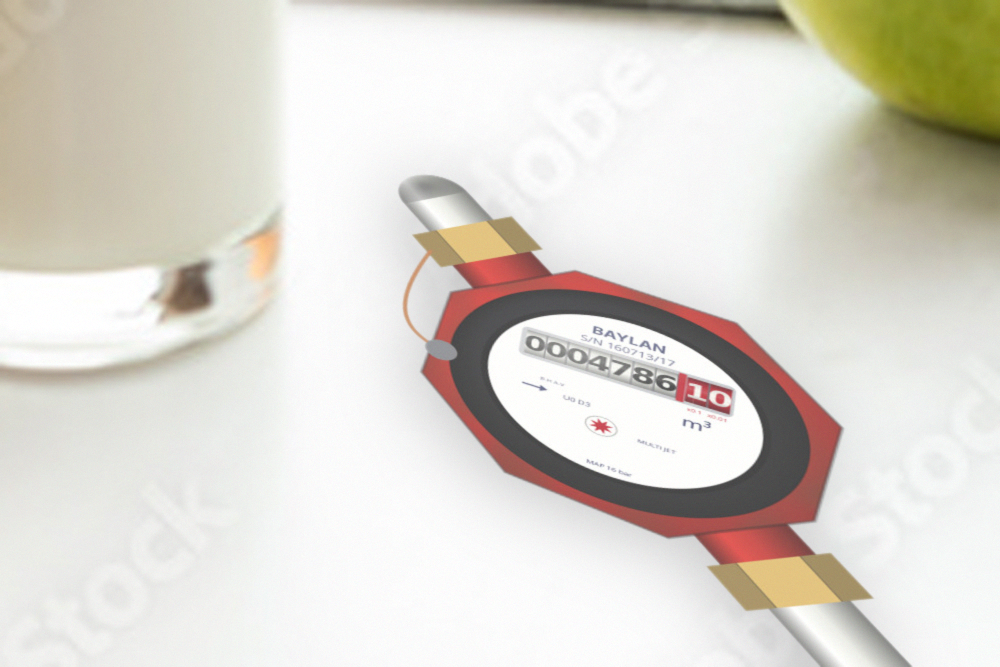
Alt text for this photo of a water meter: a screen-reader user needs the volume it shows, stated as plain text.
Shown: 4786.10 m³
